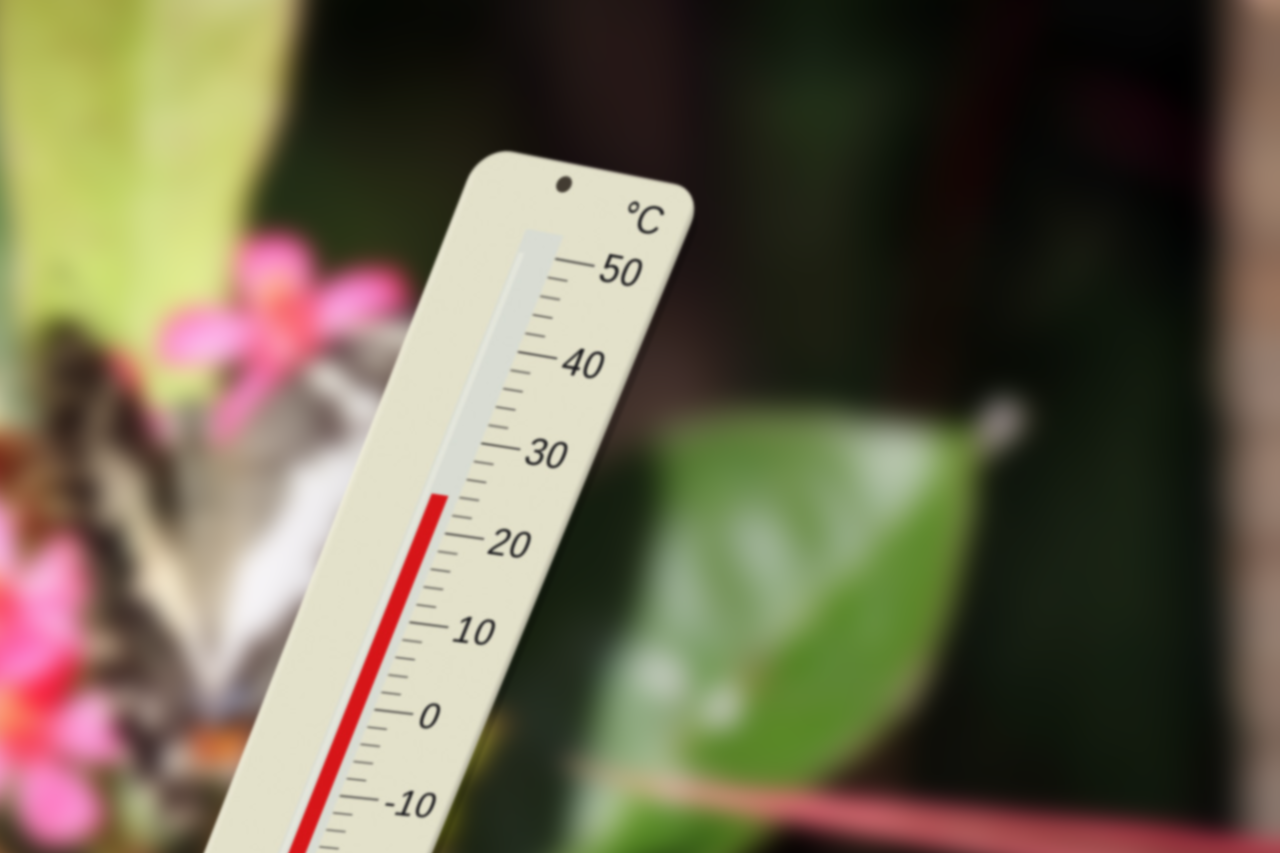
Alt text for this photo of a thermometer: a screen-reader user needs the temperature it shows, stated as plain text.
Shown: 24 °C
